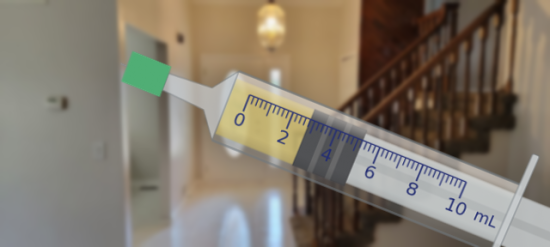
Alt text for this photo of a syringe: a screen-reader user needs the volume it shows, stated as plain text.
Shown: 2.8 mL
